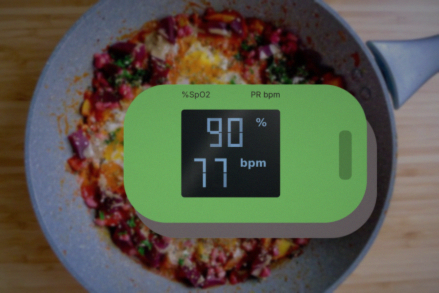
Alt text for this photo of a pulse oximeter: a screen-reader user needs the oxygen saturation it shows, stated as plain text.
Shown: 90 %
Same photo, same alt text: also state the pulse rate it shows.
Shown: 77 bpm
